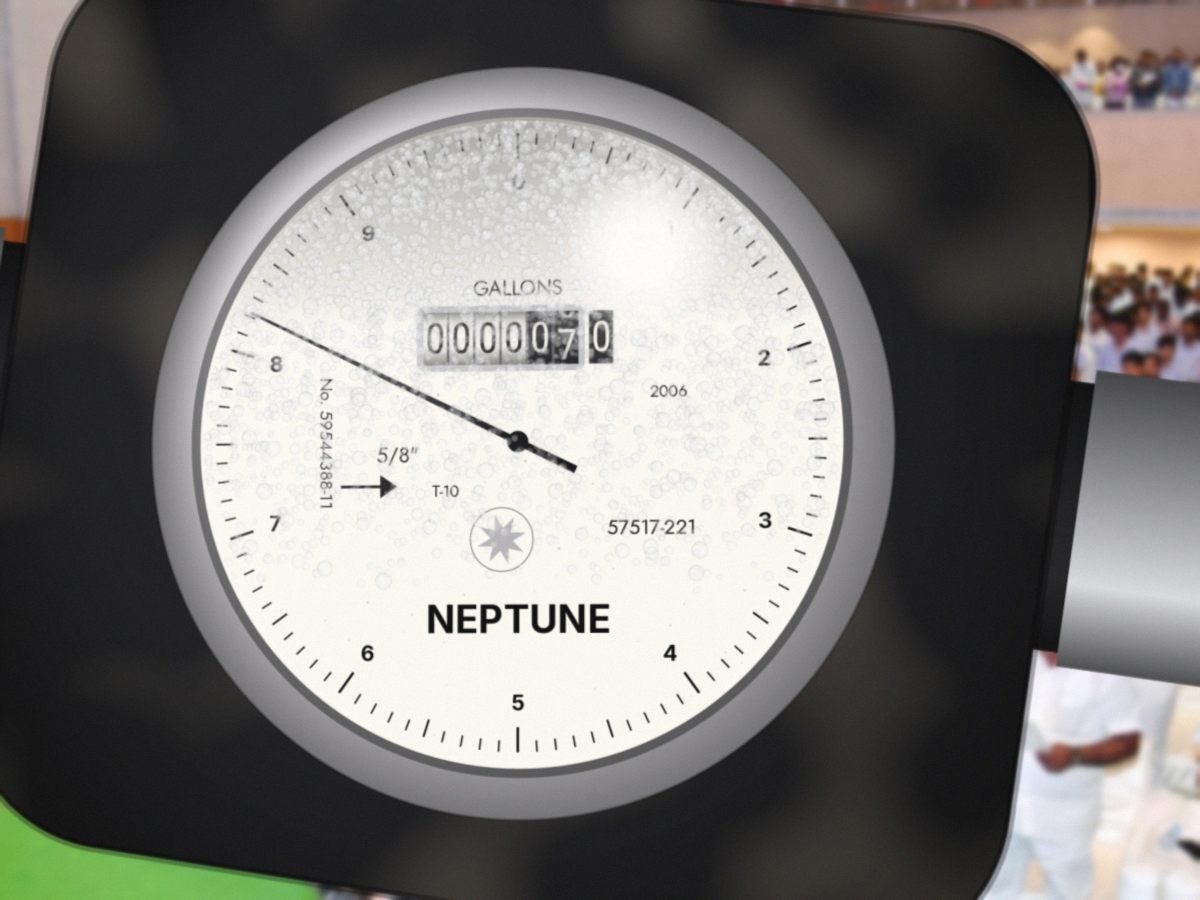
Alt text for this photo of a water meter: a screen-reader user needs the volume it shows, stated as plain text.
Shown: 68.2 gal
